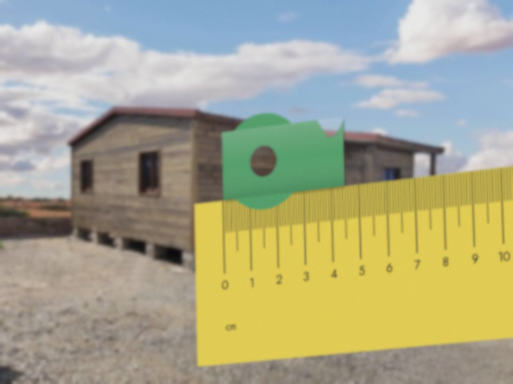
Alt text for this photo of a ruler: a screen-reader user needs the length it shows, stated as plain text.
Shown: 4.5 cm
